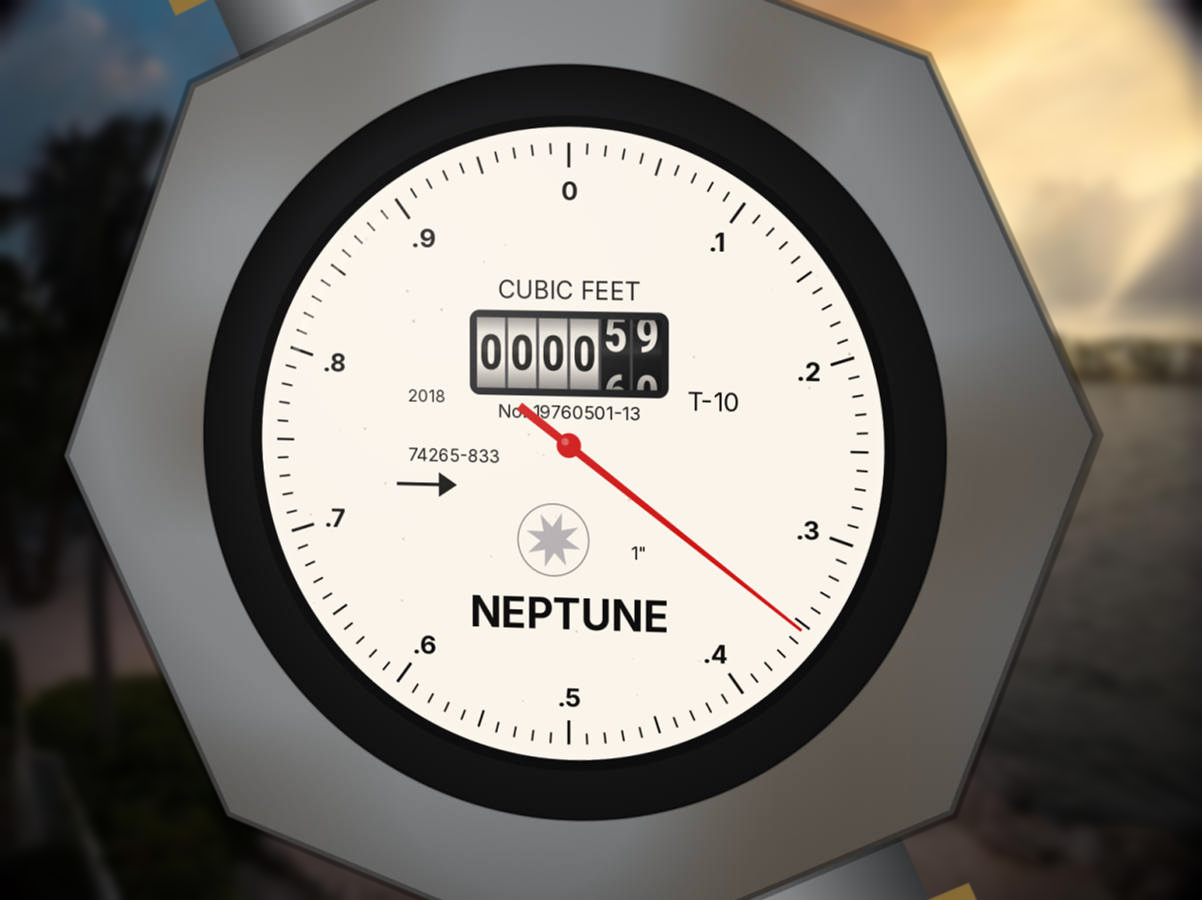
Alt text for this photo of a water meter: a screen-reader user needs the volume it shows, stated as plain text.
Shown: 59.35 ft³
